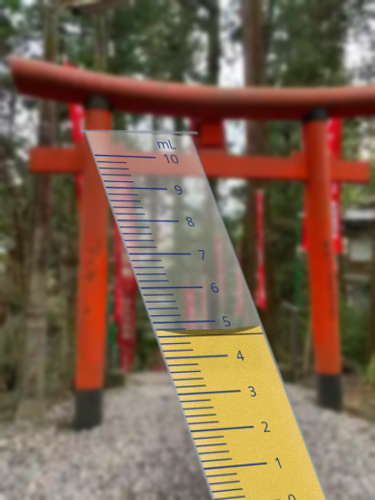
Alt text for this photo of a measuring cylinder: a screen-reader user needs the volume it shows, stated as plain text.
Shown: 4.6 mL
